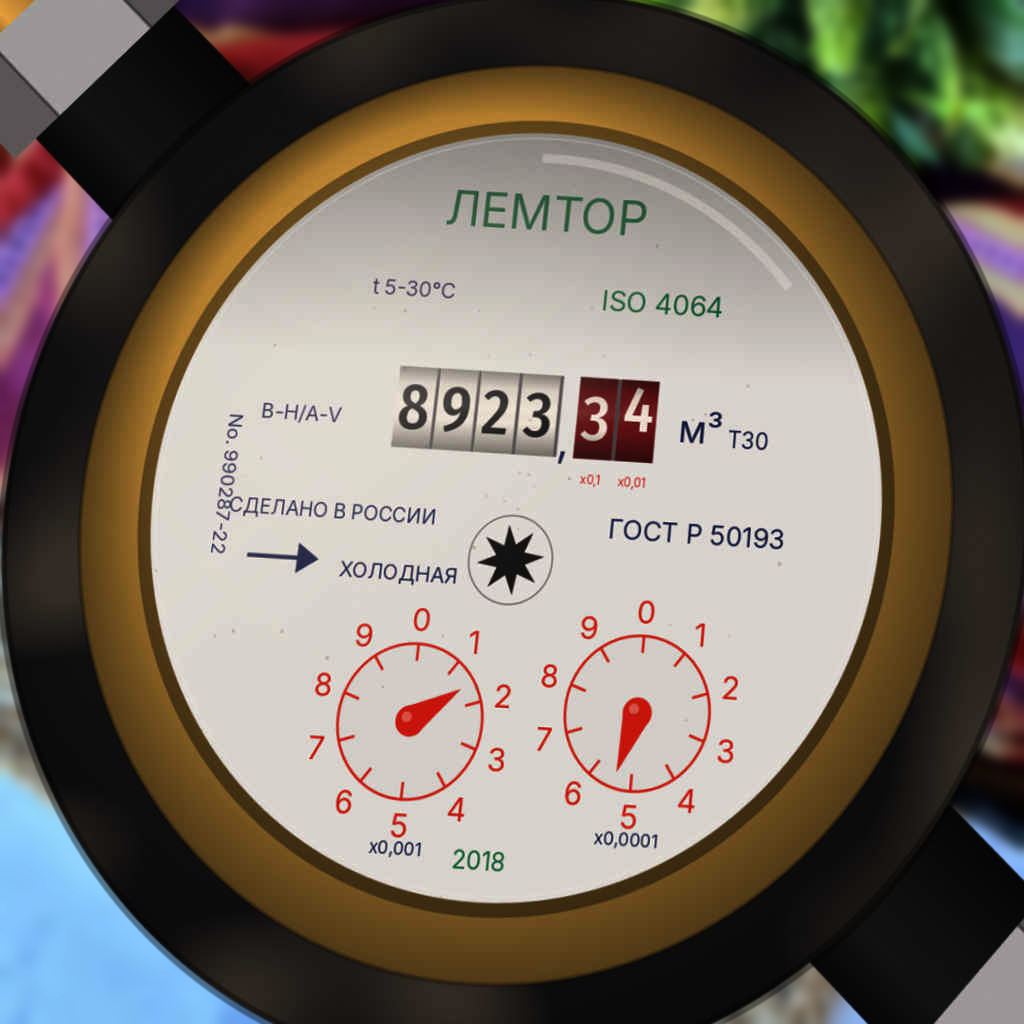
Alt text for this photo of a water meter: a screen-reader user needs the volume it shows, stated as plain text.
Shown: 8923.3415 m³
